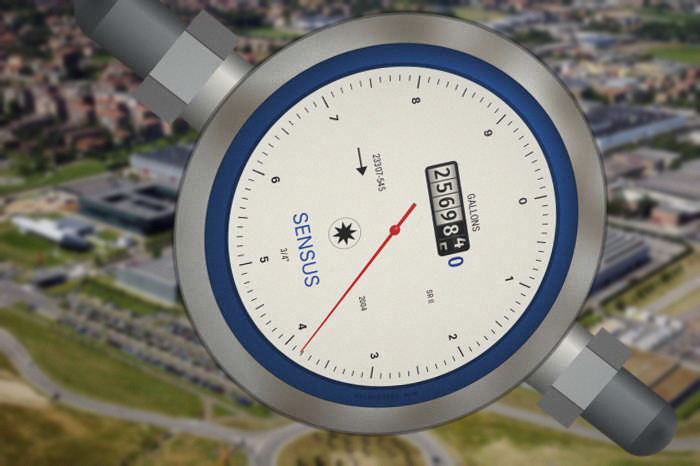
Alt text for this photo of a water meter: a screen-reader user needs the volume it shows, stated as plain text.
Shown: 2569843.8 gal
